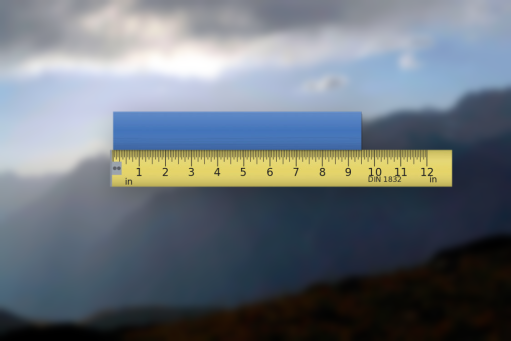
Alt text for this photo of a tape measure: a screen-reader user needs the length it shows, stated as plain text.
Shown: 9.5 in
